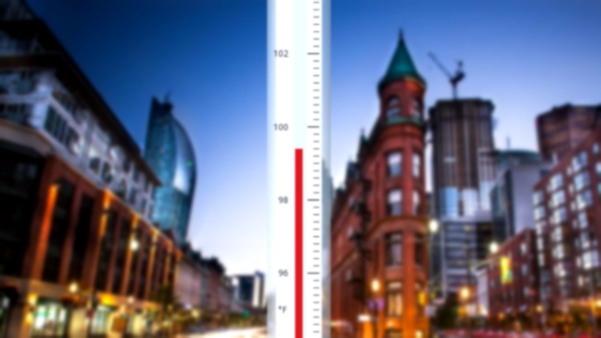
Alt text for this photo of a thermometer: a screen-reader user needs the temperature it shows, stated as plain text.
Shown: 99.4 °F
